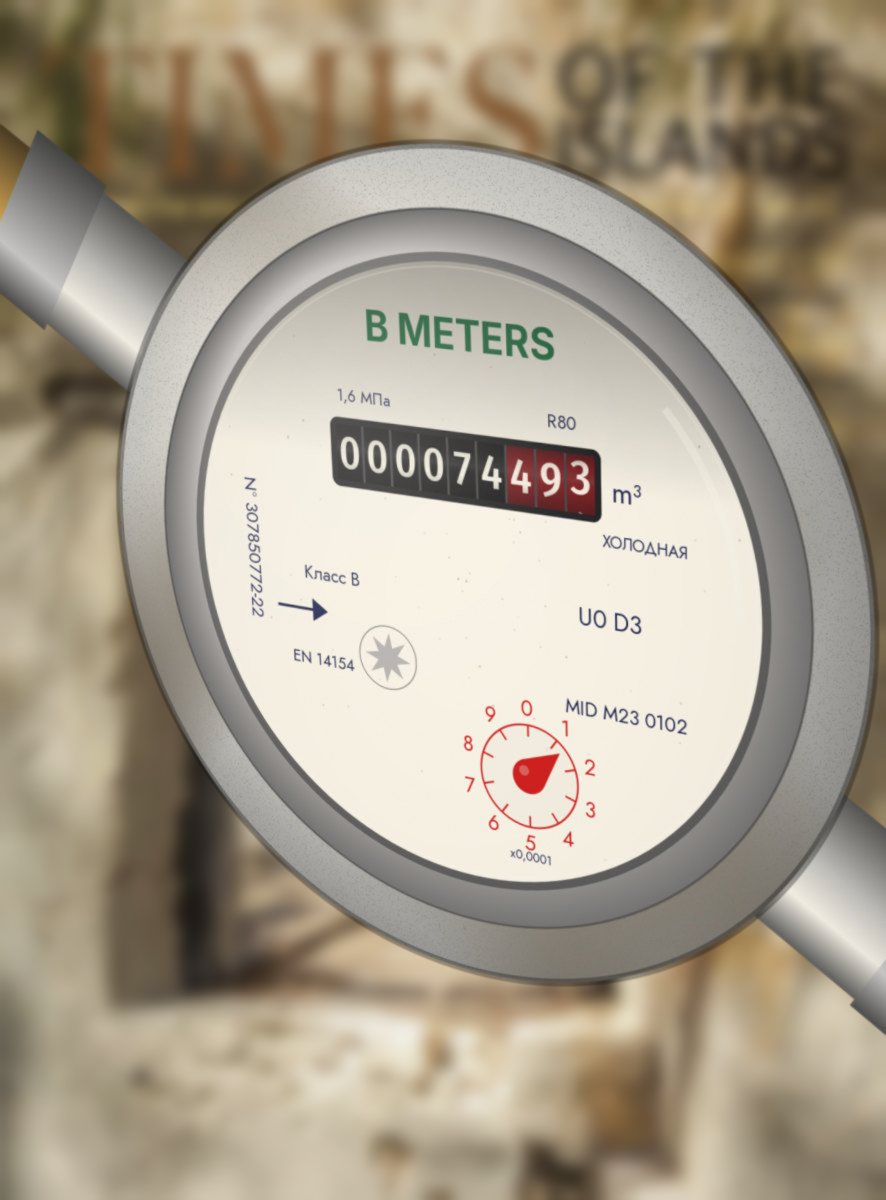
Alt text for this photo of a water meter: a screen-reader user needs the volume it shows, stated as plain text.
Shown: 74.4931 m³
